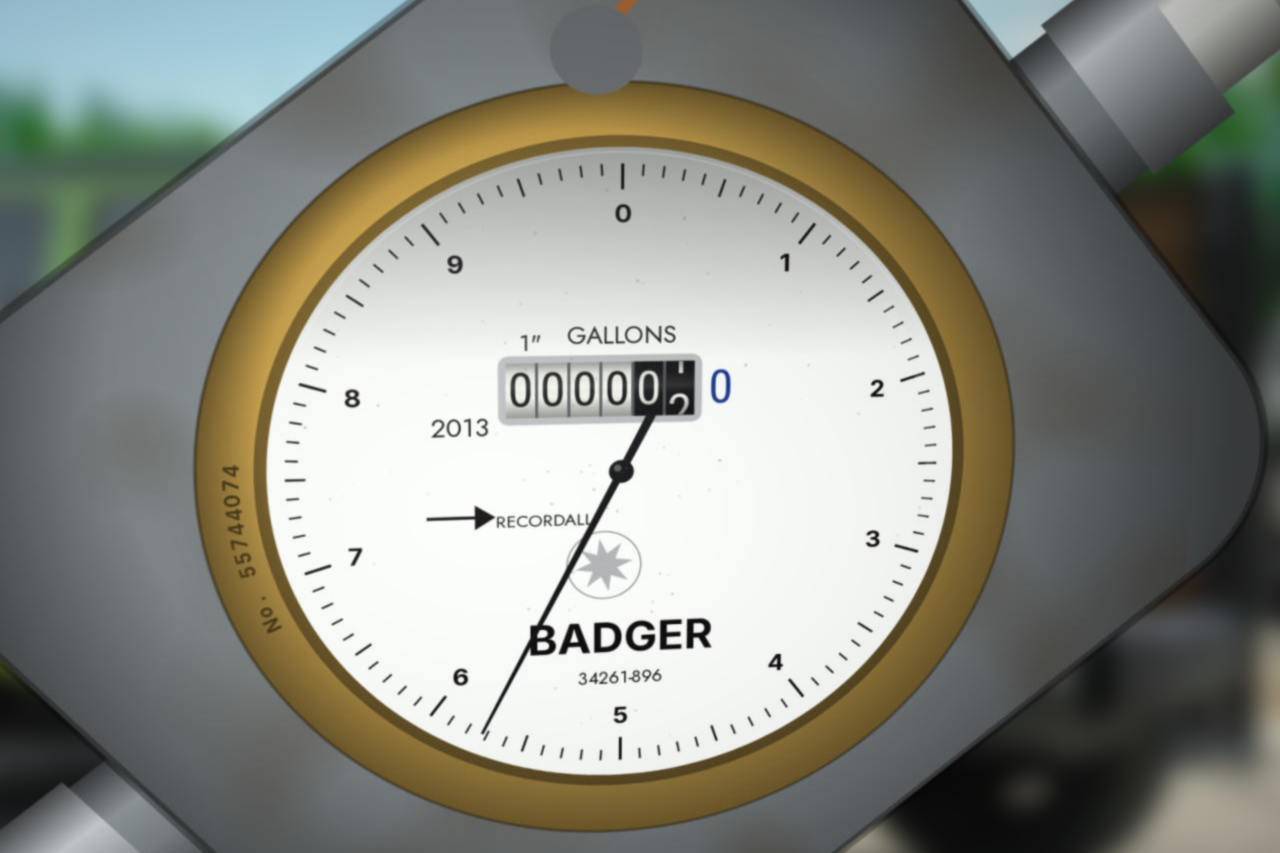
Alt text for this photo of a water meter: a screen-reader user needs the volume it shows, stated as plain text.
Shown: 15.7 gal
